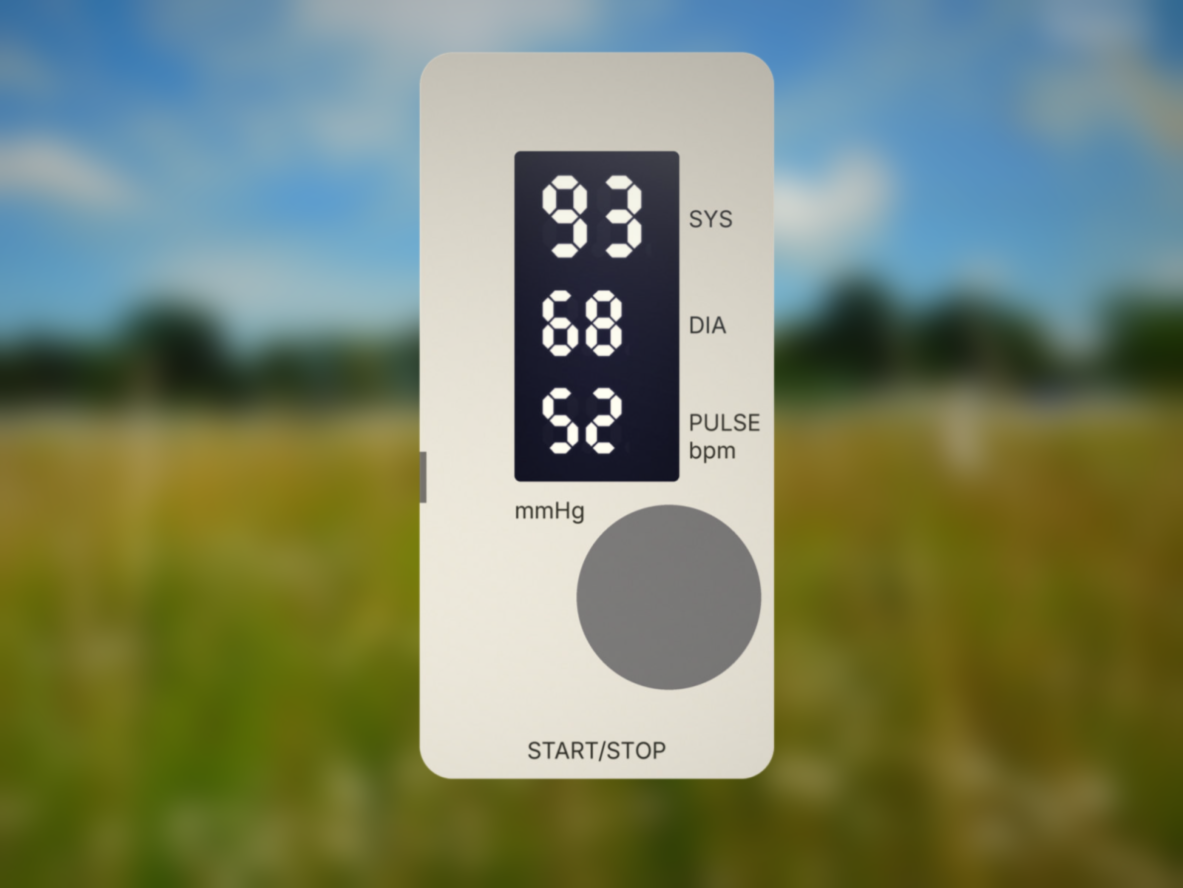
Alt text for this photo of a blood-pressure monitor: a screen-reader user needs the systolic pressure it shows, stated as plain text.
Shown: 93 mmHg
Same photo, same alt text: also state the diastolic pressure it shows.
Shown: 68 mmHg
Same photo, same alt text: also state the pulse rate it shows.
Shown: 52 bpm
